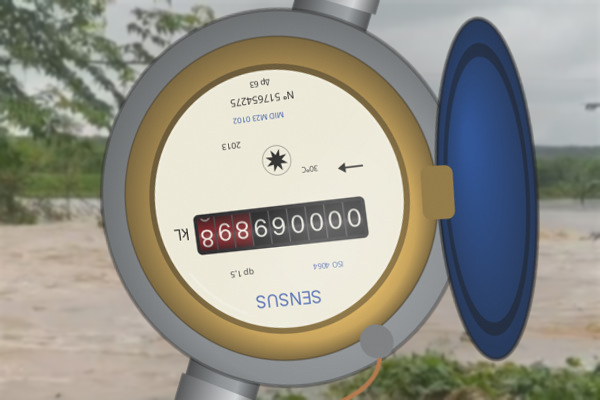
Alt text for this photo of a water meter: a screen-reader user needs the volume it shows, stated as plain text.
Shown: 69.898 kL
